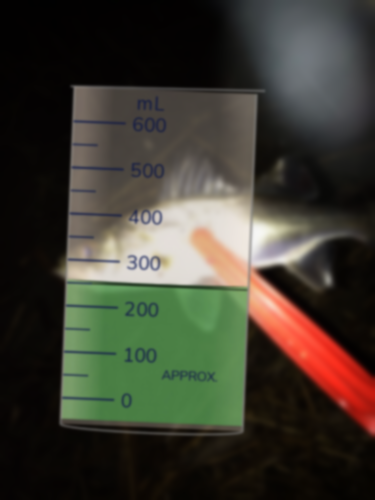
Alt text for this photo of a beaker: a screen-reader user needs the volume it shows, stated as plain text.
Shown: 250 mL
